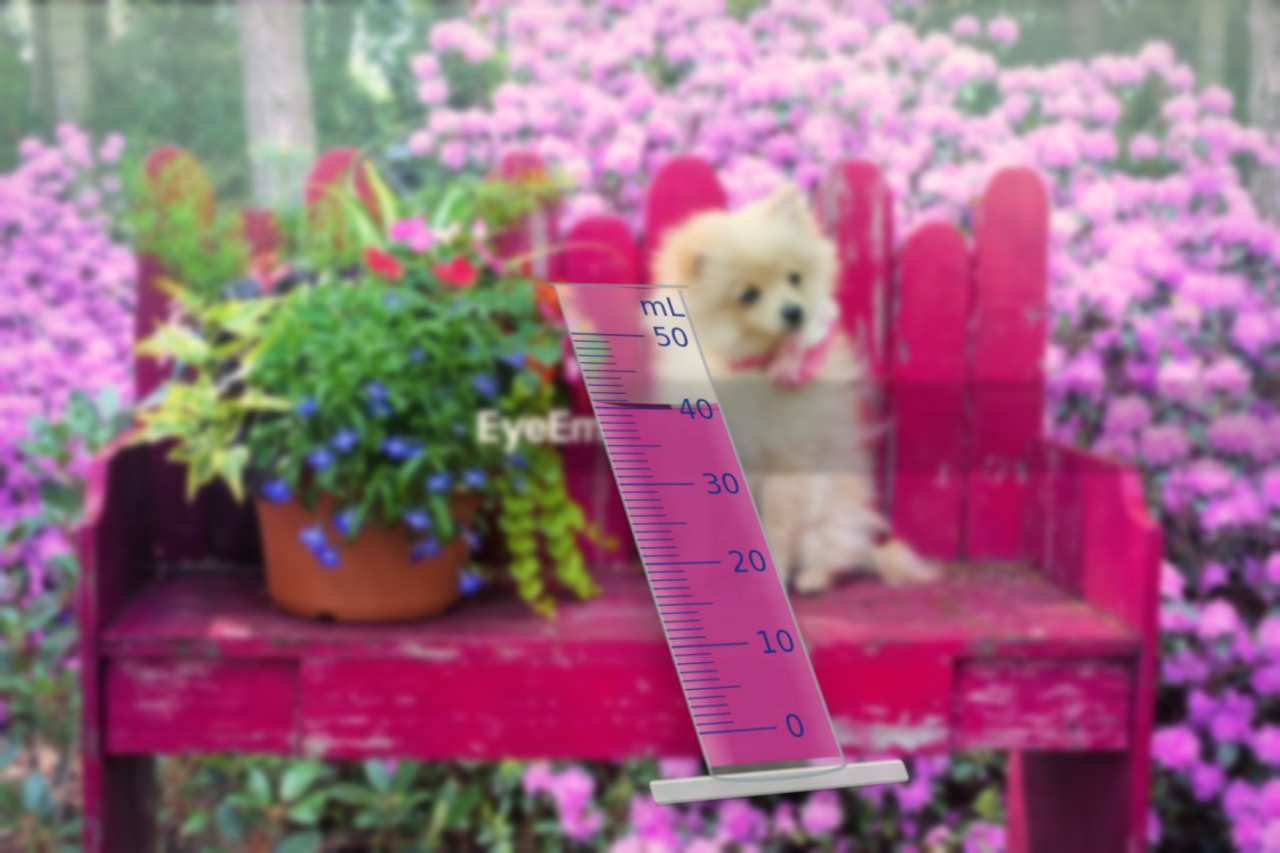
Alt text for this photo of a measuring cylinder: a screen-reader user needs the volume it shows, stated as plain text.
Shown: 40 mL
